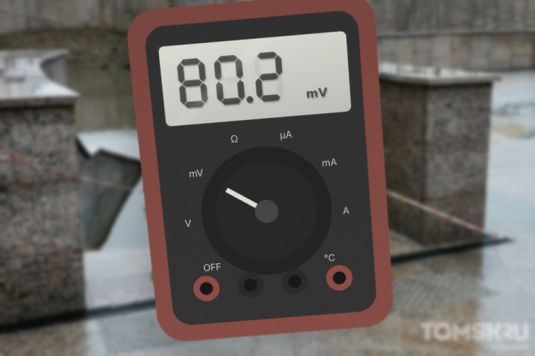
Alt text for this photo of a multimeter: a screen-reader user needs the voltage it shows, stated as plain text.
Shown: 80.2 mV
